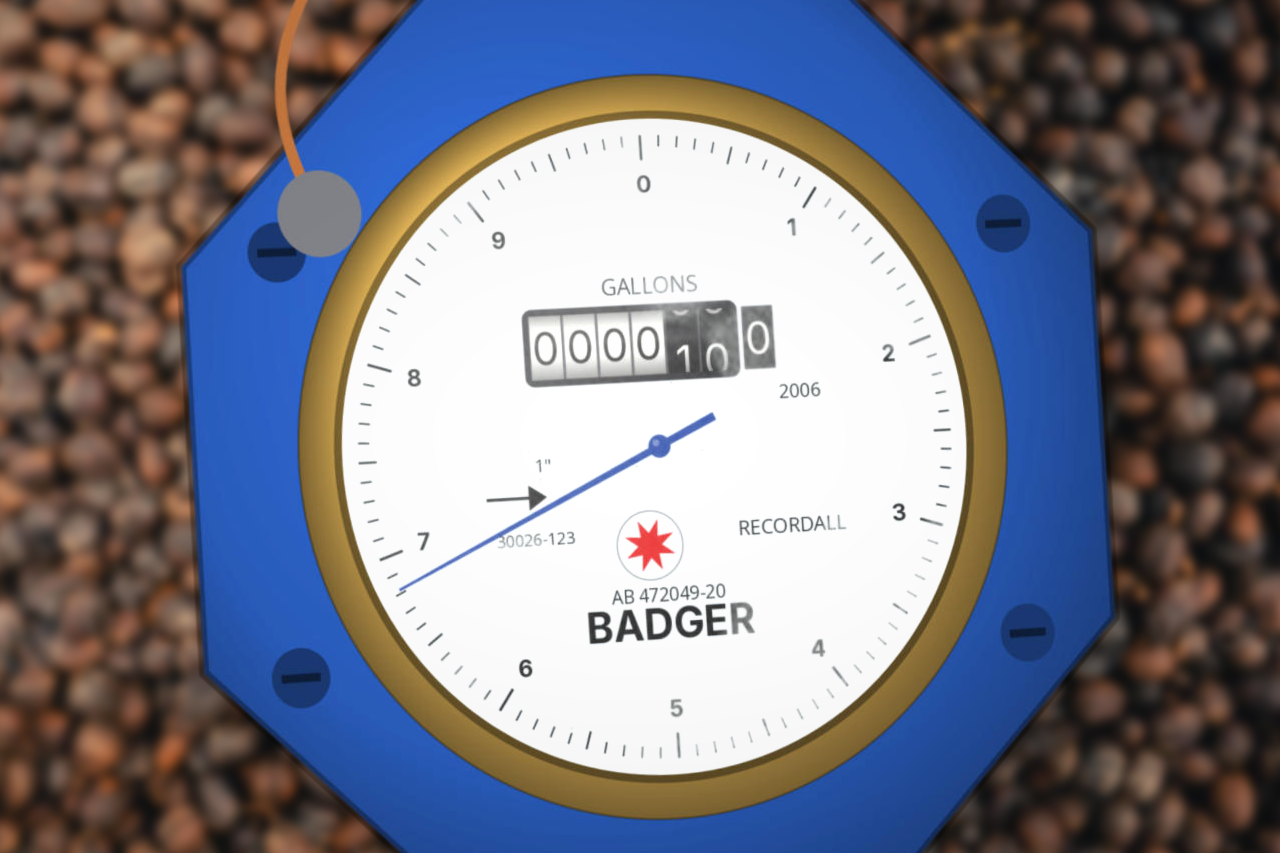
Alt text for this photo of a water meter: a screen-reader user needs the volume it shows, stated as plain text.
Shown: 96.8 gal
